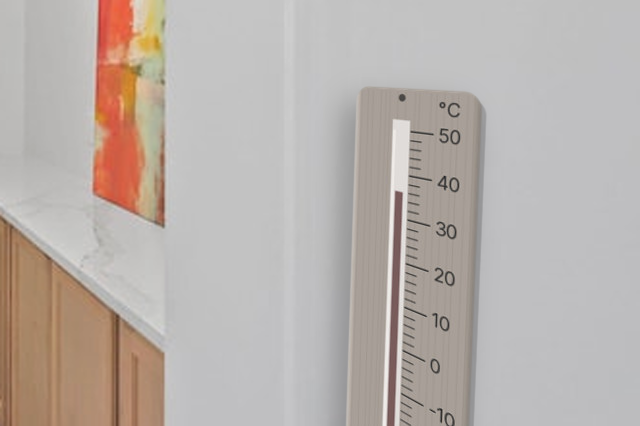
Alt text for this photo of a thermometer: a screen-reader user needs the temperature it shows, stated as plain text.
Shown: 36 °C
